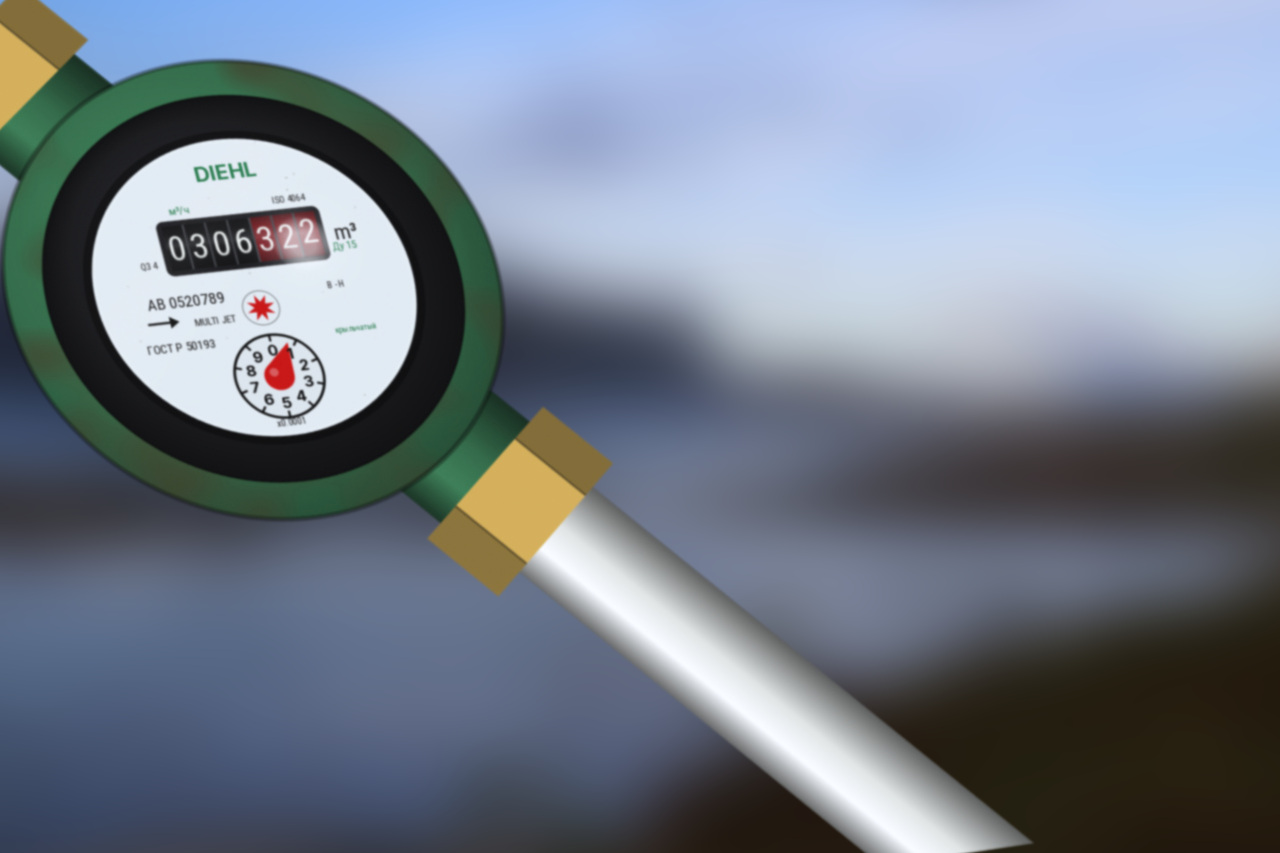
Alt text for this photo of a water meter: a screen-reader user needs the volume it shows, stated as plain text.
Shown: 306.3220 m³
